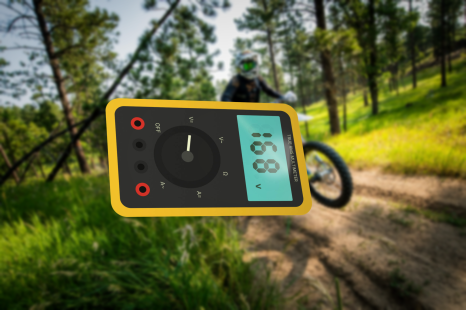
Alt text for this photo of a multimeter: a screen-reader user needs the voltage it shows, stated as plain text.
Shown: 168 V
